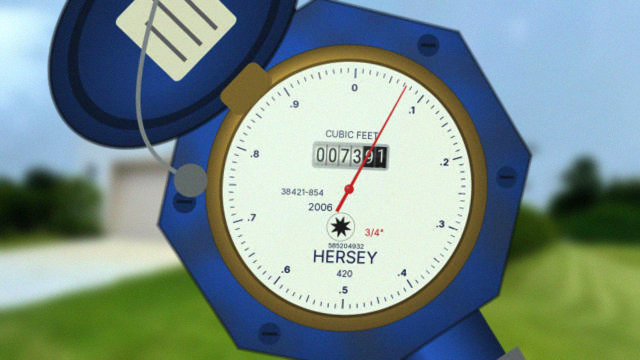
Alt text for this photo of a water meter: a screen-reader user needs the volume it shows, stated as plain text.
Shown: 7391.07 ft³
